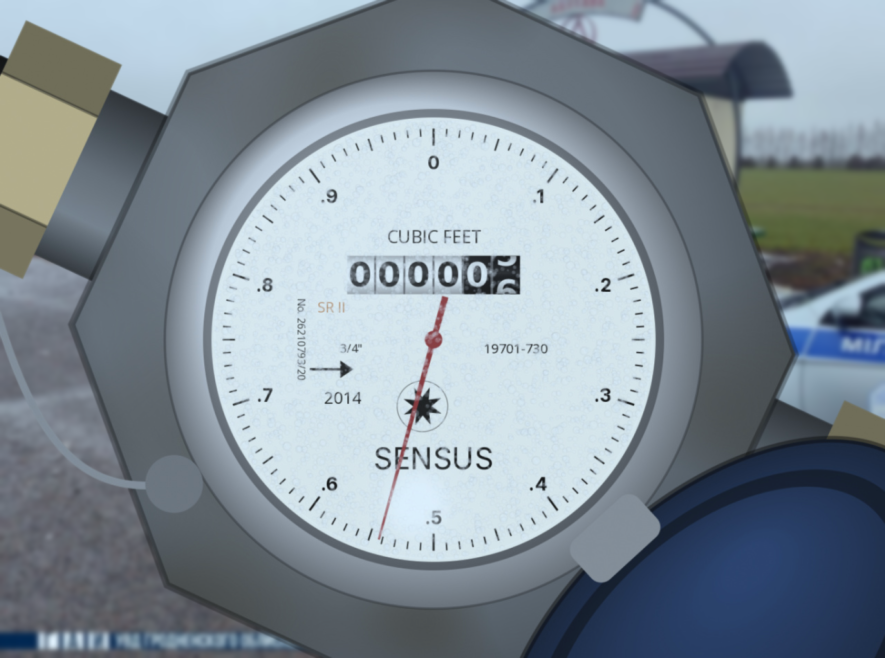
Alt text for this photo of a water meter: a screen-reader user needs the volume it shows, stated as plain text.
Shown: 5.54 ft³
